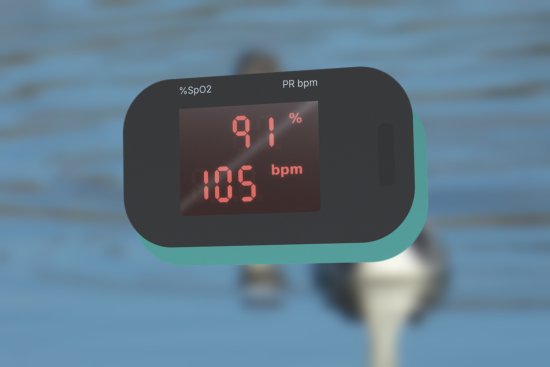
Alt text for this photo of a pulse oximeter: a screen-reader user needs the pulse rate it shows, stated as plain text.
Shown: 105 bpm
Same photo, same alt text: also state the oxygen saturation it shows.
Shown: 91 %
